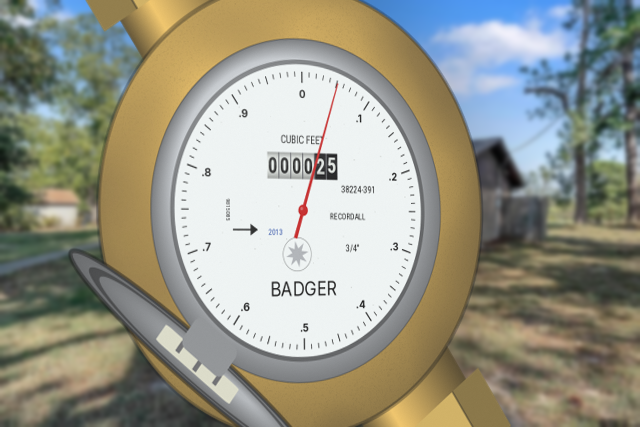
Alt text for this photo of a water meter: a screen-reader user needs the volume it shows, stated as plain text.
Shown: 25.05 ft³
